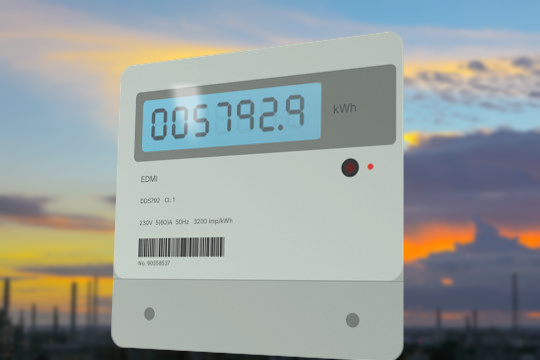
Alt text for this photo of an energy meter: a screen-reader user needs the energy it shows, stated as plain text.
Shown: 5792.9 kWh
